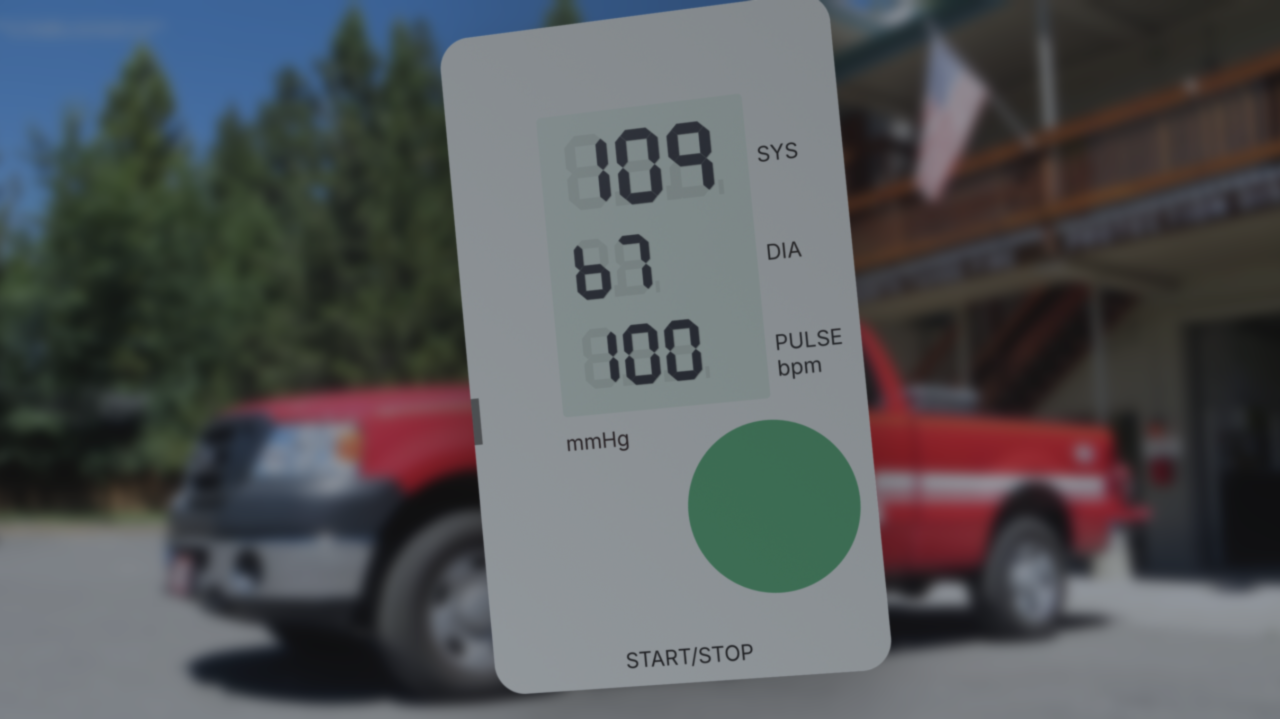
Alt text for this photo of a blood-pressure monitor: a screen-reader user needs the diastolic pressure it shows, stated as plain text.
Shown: 67 mmHg
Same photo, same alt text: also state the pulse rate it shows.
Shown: 100 bpm
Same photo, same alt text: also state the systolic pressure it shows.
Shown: 109 mmHg
